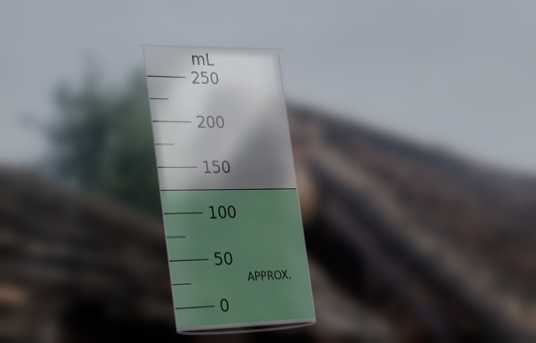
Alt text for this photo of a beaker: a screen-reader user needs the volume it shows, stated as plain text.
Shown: 125 mL
